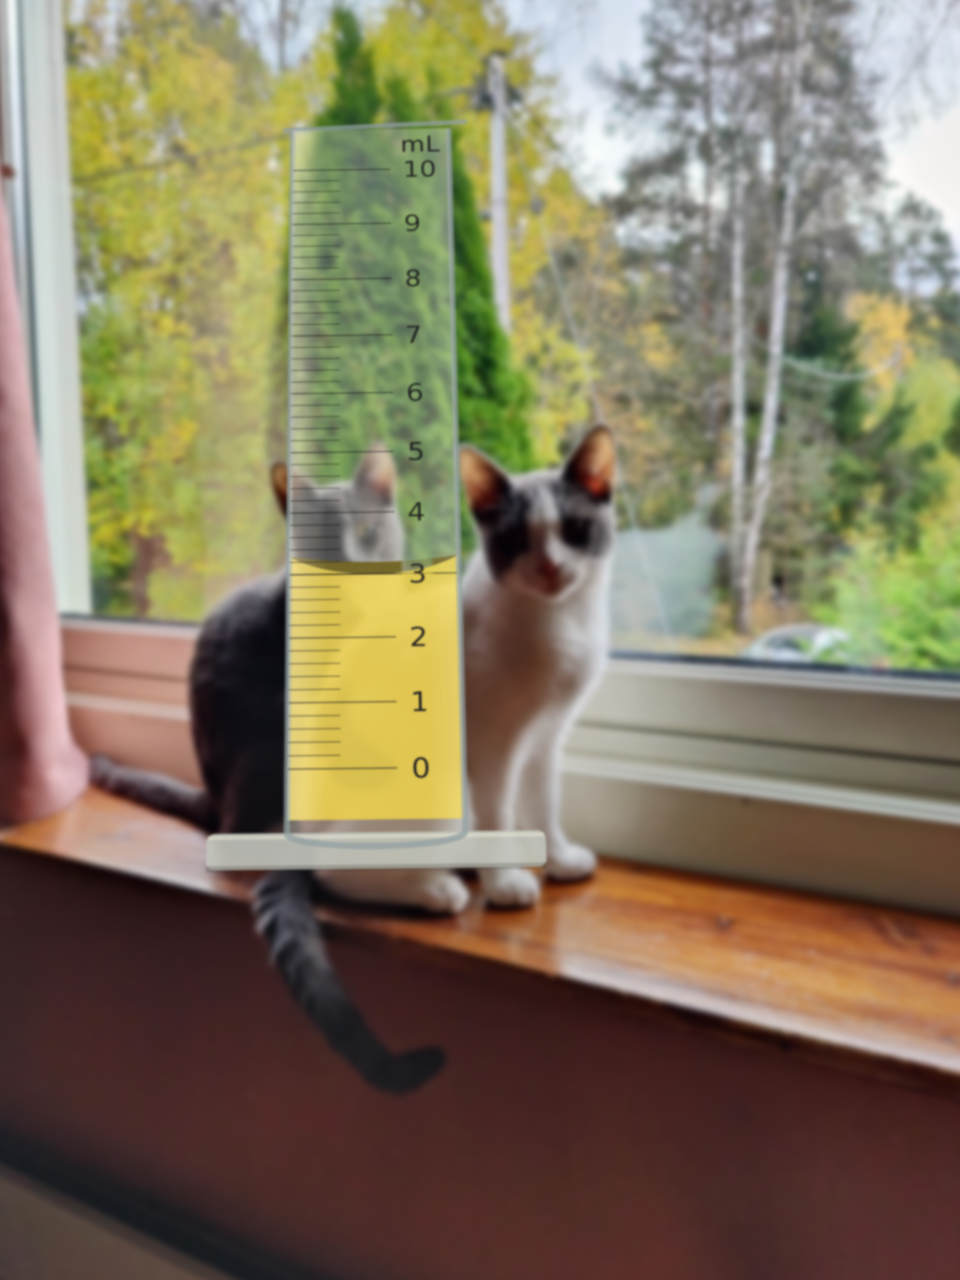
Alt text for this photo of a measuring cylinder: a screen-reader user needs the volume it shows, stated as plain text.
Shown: 3 mL
